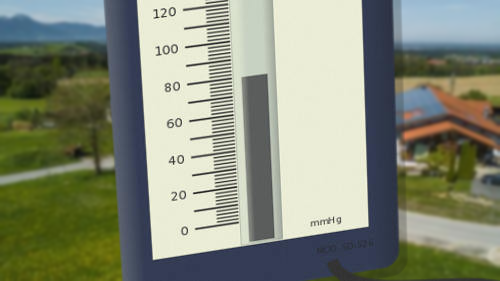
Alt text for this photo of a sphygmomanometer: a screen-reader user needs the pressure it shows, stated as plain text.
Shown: 80 mmHg
